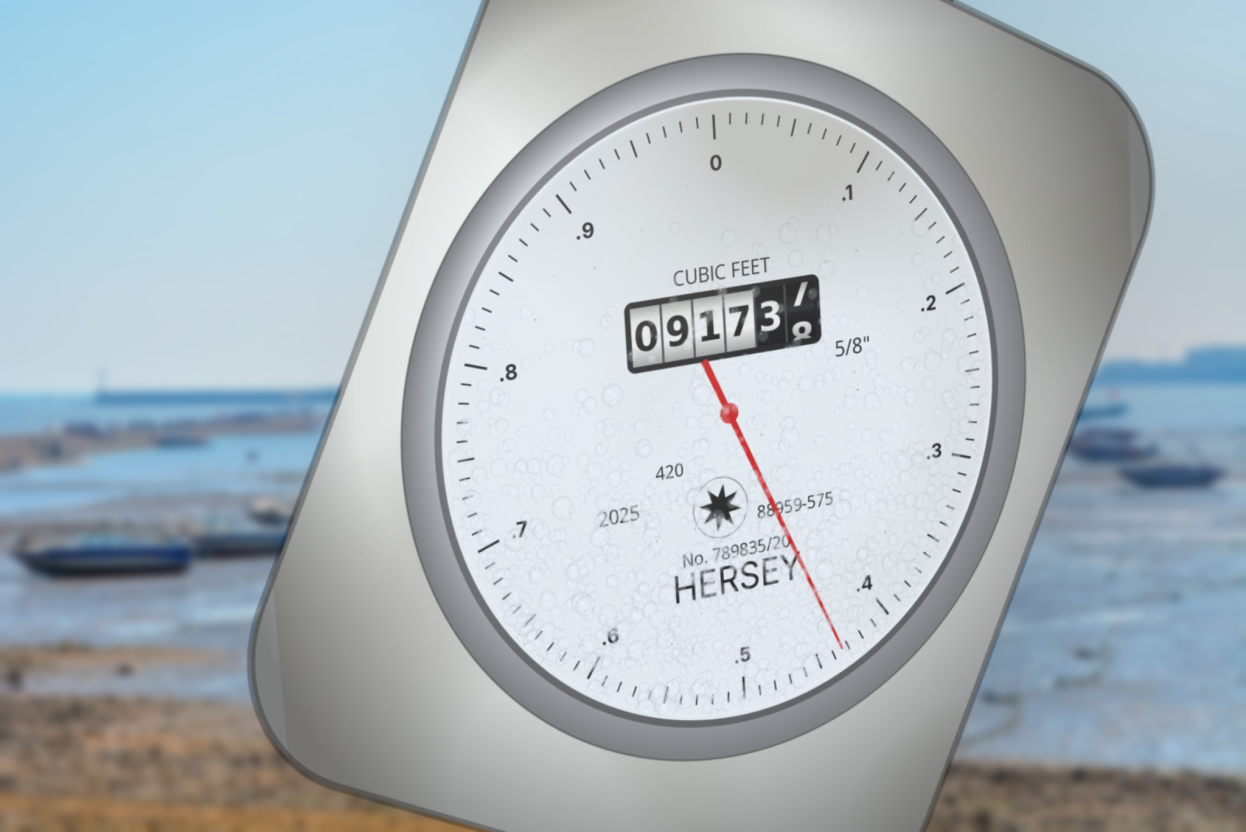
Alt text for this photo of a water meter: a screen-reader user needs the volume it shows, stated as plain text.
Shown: 91737.43 ft³
